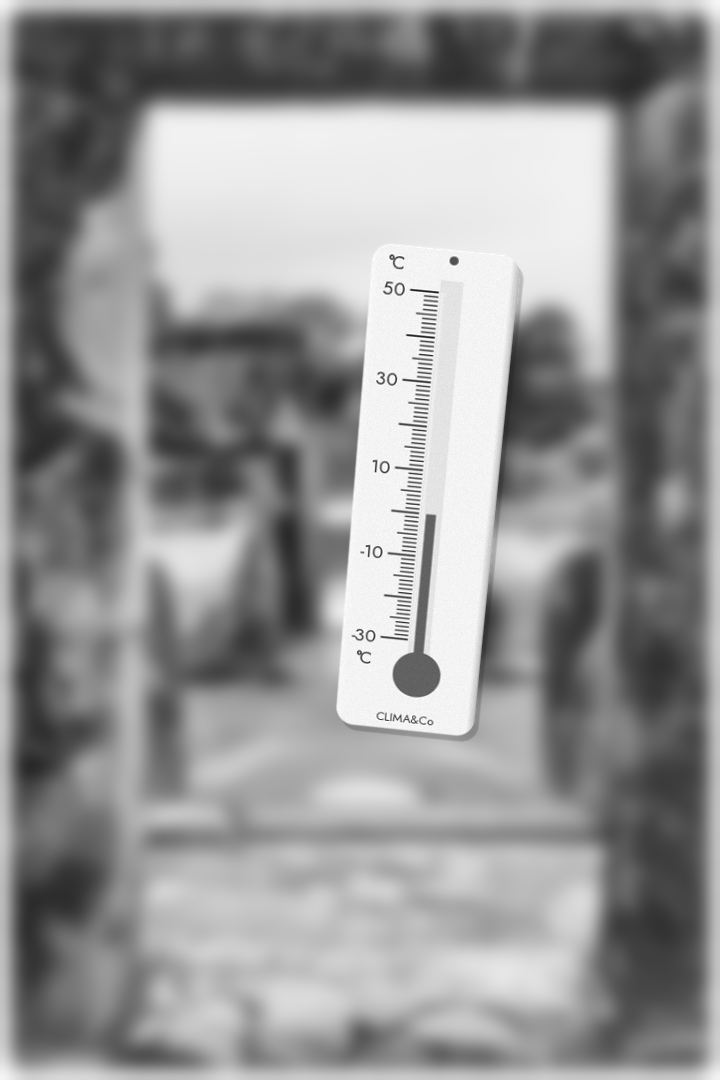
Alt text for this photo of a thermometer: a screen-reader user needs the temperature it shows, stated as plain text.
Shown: 0 °C
